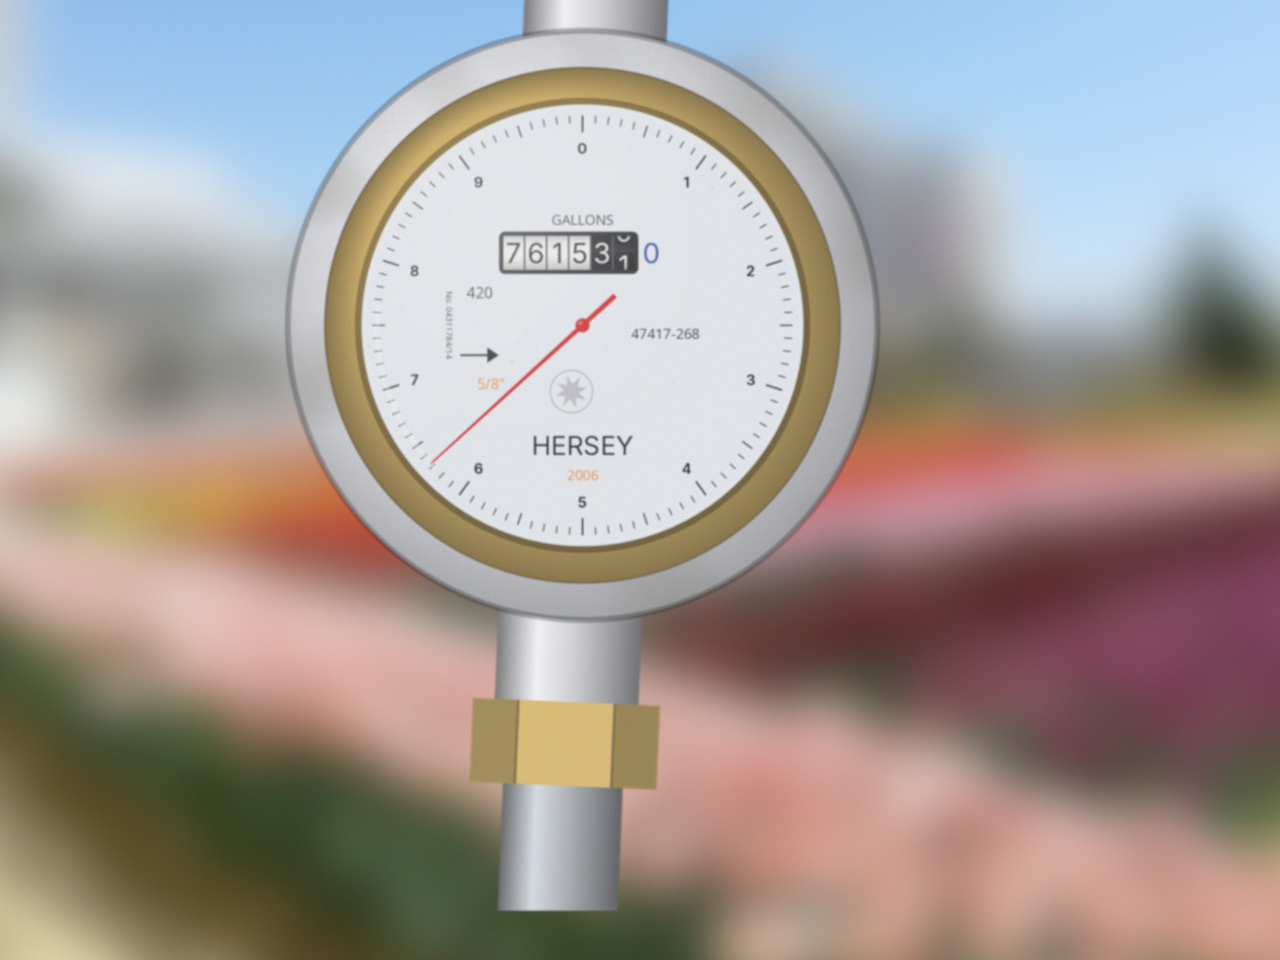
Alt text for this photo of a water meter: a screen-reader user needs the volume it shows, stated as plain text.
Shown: 7615306.3 gal
